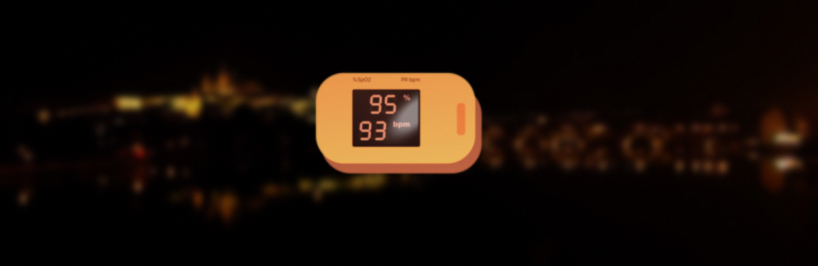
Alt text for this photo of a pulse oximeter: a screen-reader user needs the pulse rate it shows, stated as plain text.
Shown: 93 bpm
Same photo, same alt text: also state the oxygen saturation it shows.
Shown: 95 %
